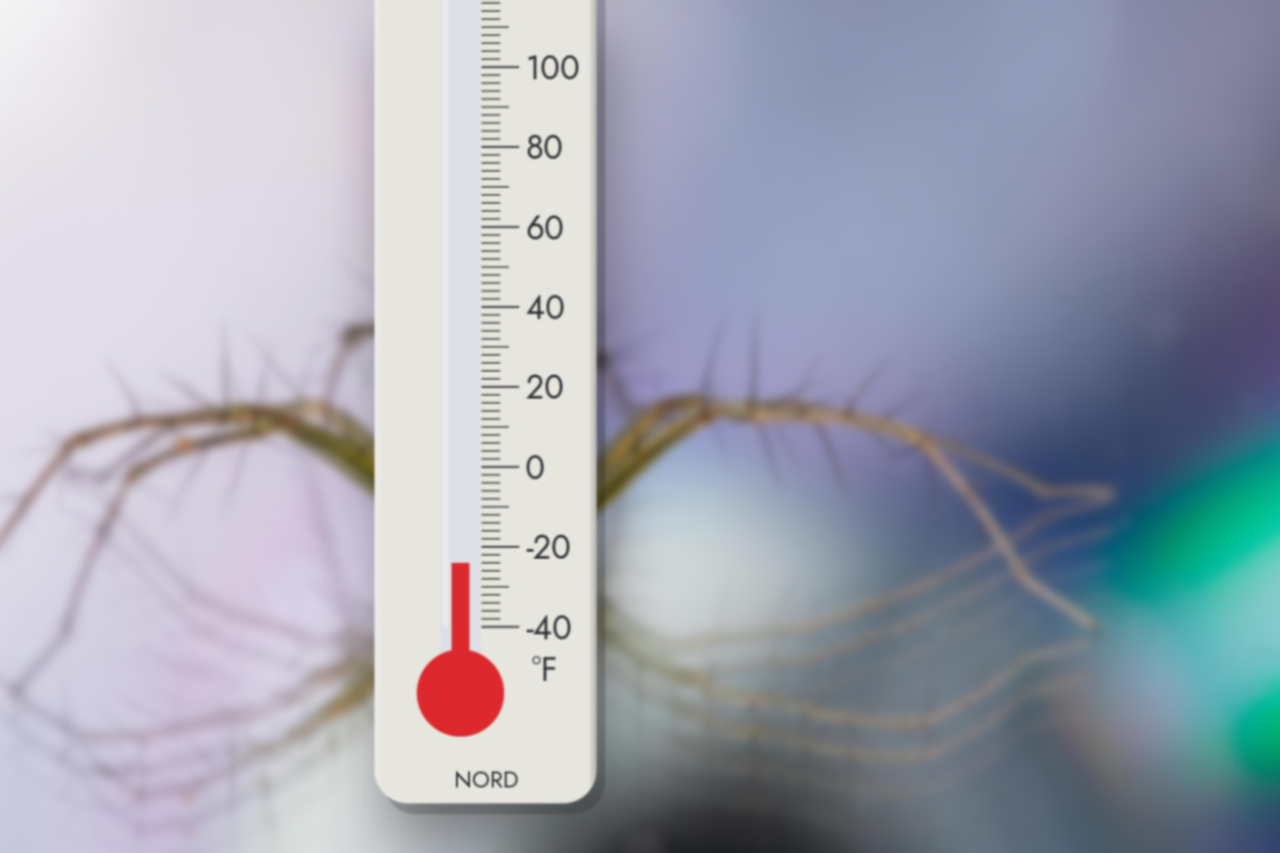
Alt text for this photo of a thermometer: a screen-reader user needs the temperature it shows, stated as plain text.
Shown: -24 °F
